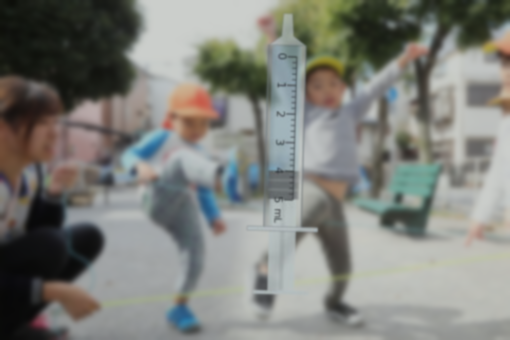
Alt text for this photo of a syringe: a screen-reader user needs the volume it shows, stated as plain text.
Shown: 4 mL
